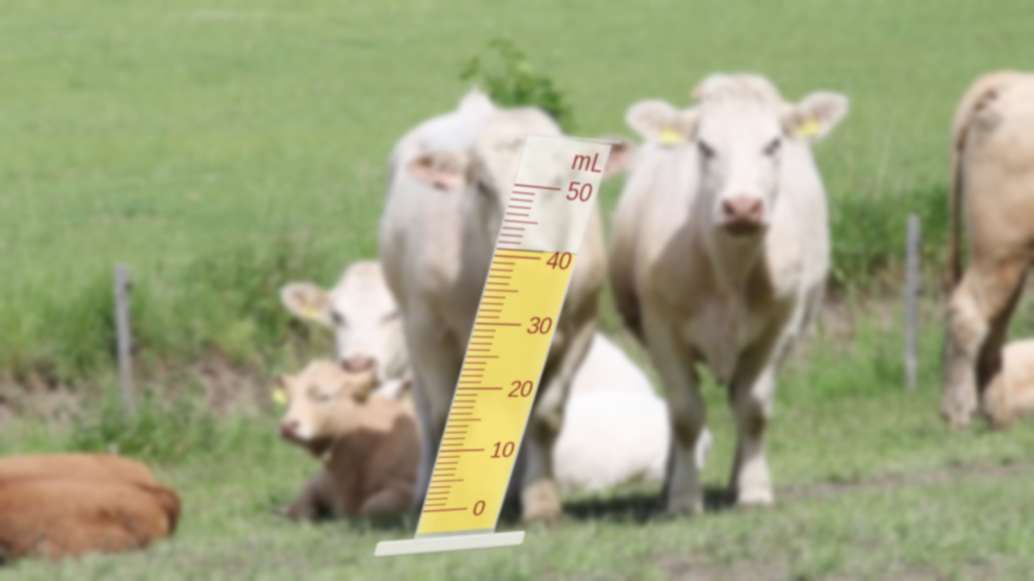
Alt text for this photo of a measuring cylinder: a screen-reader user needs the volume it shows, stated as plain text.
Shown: 41 mL
